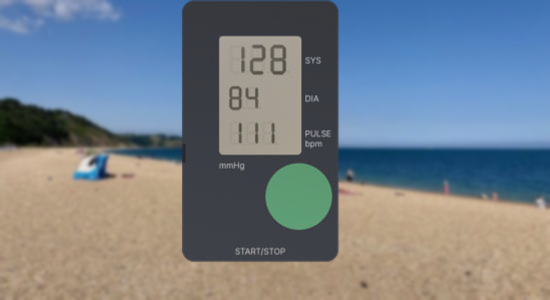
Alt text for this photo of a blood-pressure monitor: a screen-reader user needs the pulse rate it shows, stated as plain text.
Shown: 111 bpm
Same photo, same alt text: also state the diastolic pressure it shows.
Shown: 84 mmHg
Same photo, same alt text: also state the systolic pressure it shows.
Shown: 128 mmHg
